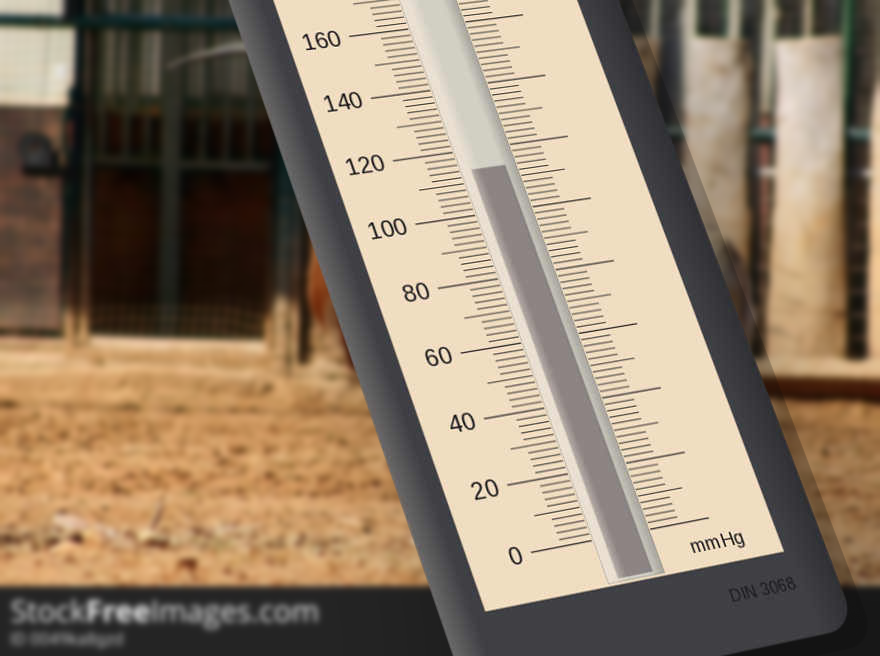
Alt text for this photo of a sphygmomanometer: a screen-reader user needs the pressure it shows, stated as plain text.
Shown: 114 mmHg
